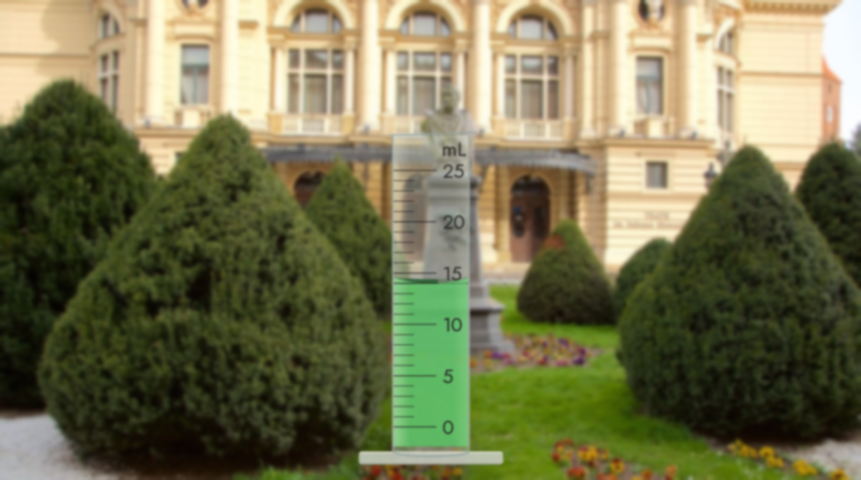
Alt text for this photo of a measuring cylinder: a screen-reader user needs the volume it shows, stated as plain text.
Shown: 14 mL
